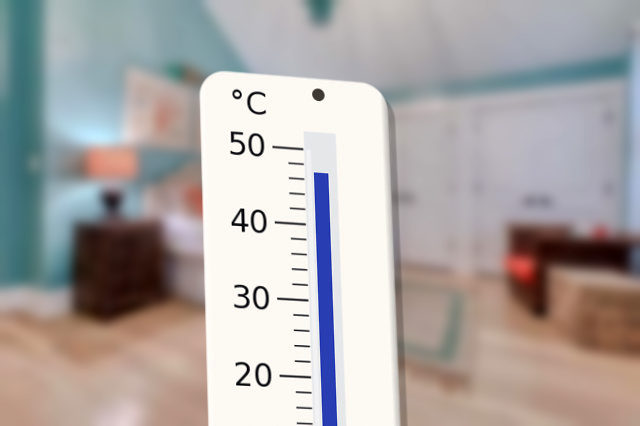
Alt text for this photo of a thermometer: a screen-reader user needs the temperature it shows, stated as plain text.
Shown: 47 °C
